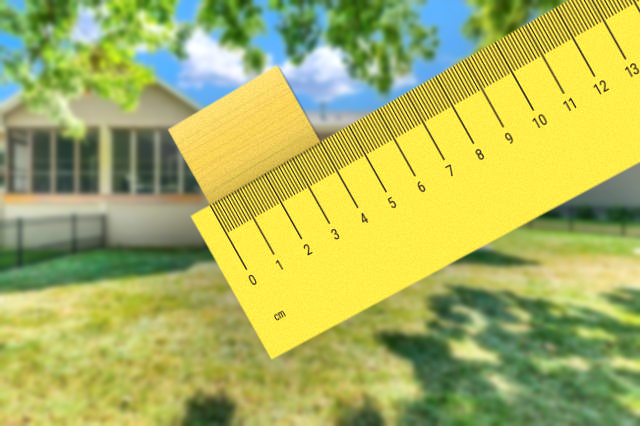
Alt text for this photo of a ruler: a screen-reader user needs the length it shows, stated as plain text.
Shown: 4 cm
